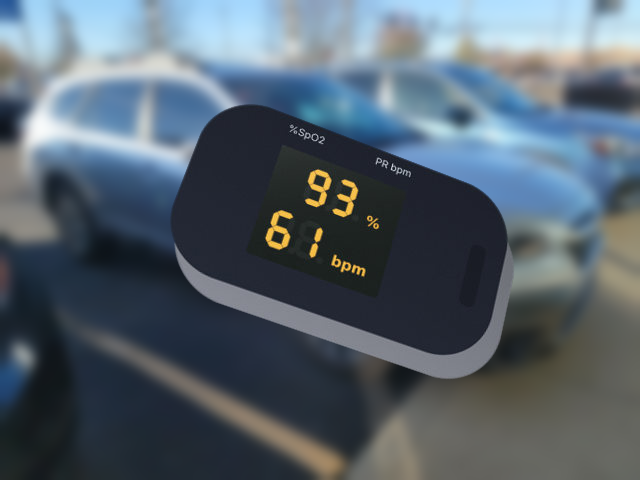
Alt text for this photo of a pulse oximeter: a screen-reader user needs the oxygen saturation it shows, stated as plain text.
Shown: 93 %
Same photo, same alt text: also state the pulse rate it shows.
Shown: 61 bpm
